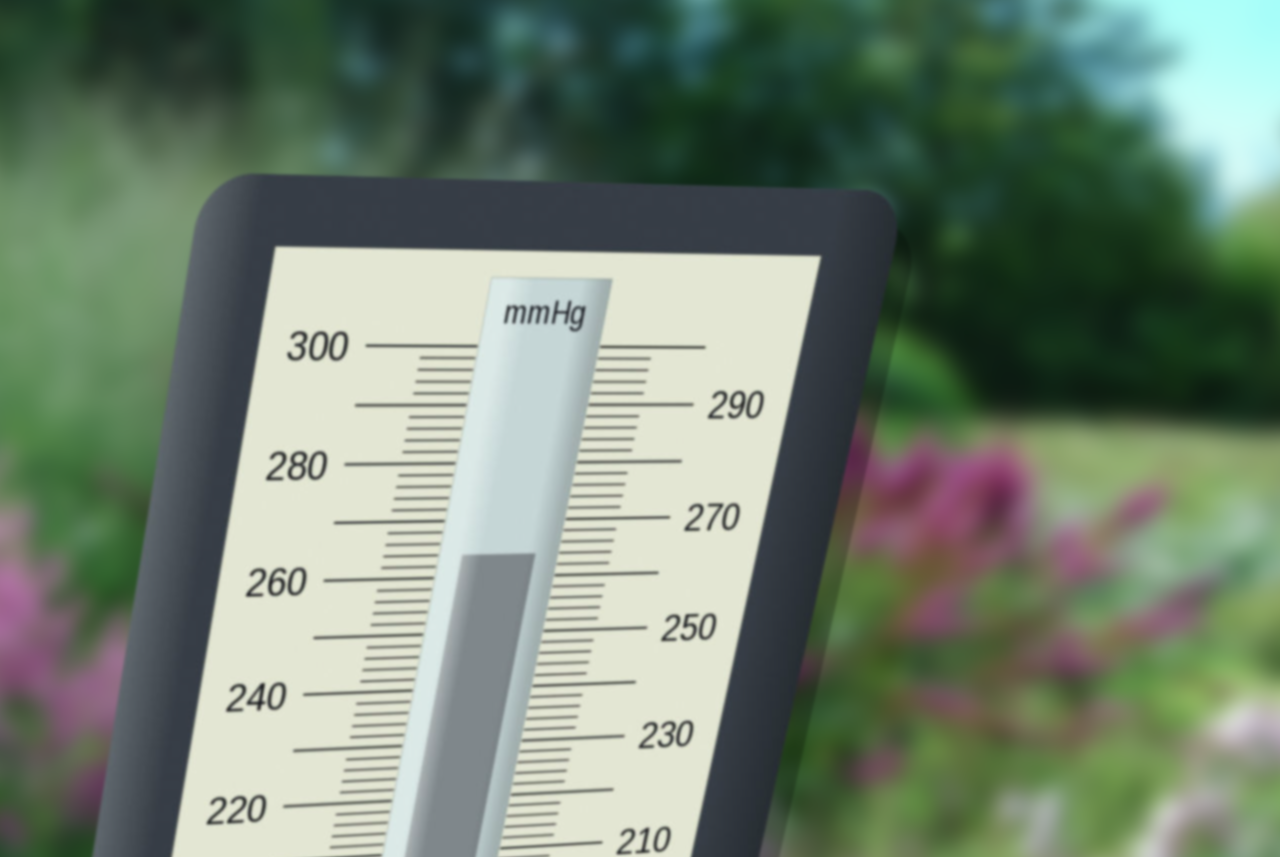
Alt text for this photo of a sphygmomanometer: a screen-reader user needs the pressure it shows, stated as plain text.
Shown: 264 mmHg
